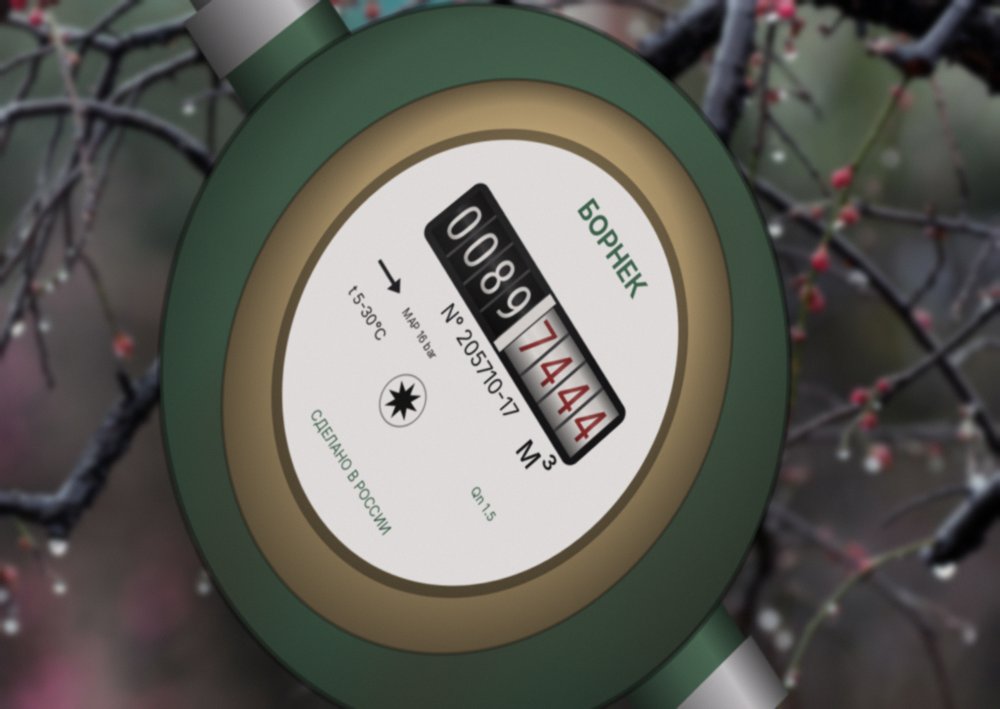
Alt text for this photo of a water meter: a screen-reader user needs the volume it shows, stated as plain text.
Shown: 89.7444 m³
